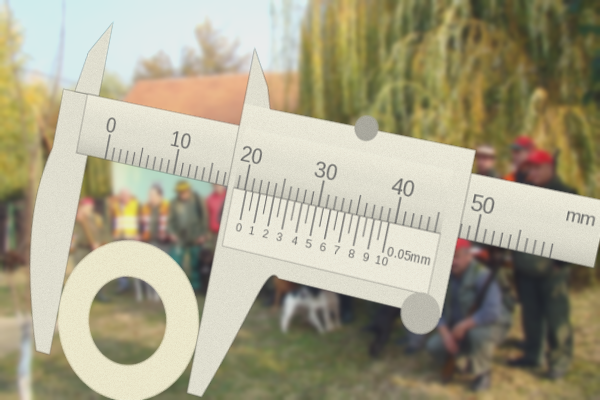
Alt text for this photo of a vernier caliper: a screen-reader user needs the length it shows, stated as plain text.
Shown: 20.2 mm
